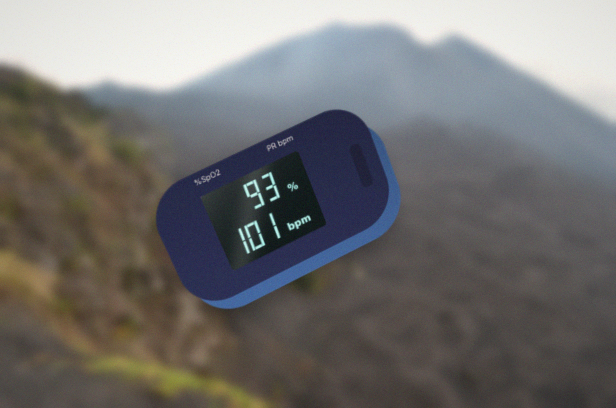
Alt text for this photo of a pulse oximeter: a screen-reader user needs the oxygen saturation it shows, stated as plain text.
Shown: 93 %
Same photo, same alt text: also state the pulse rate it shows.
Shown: 101 bpm
